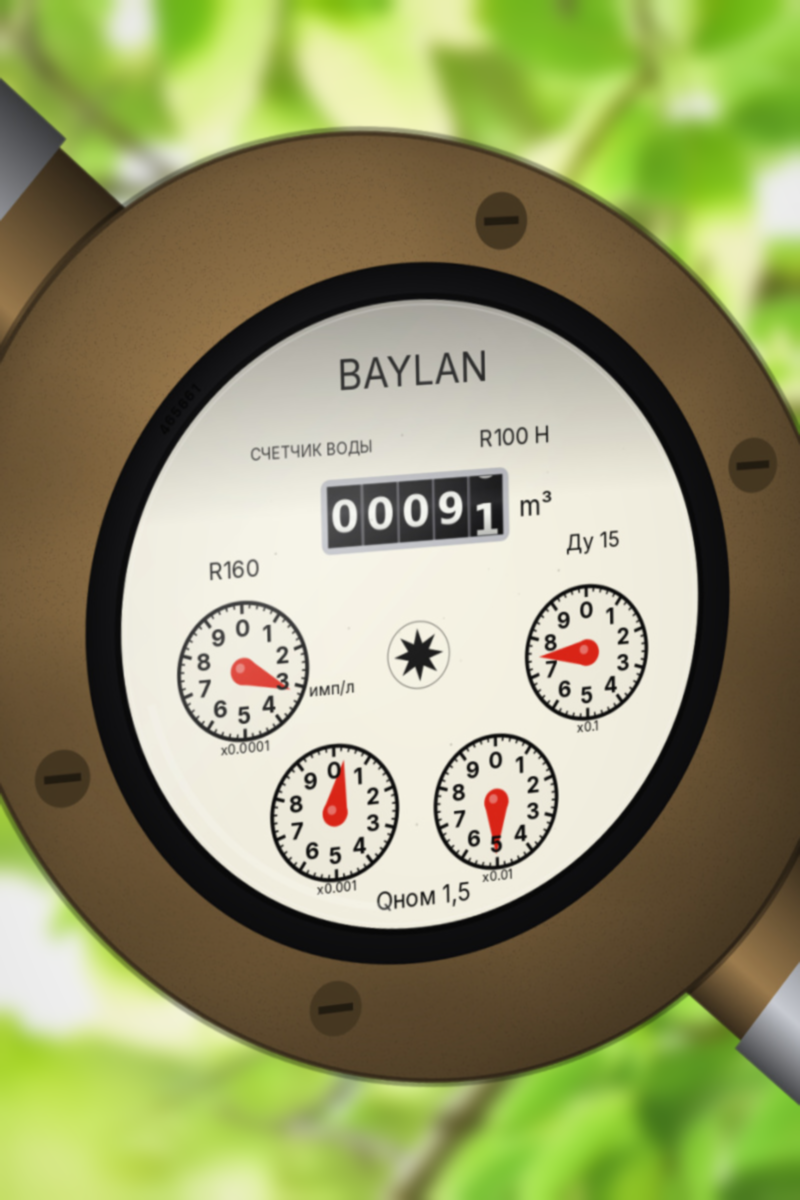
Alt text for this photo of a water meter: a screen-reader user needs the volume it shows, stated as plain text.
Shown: 90.7503 m³
